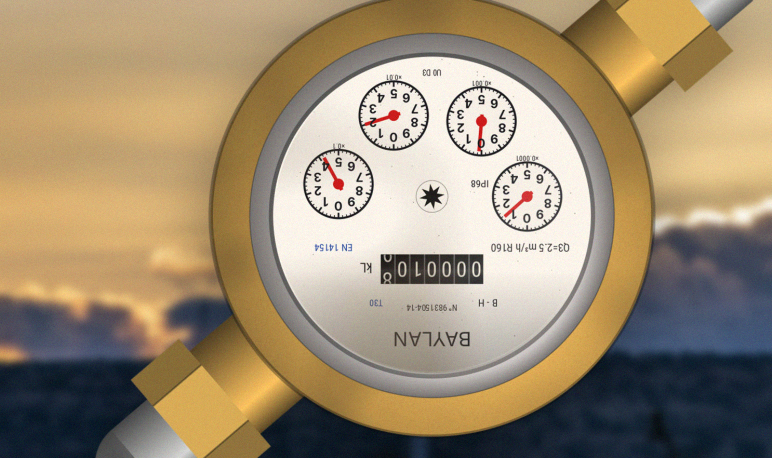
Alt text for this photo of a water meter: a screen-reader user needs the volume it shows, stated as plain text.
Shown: 108.4201 kL
